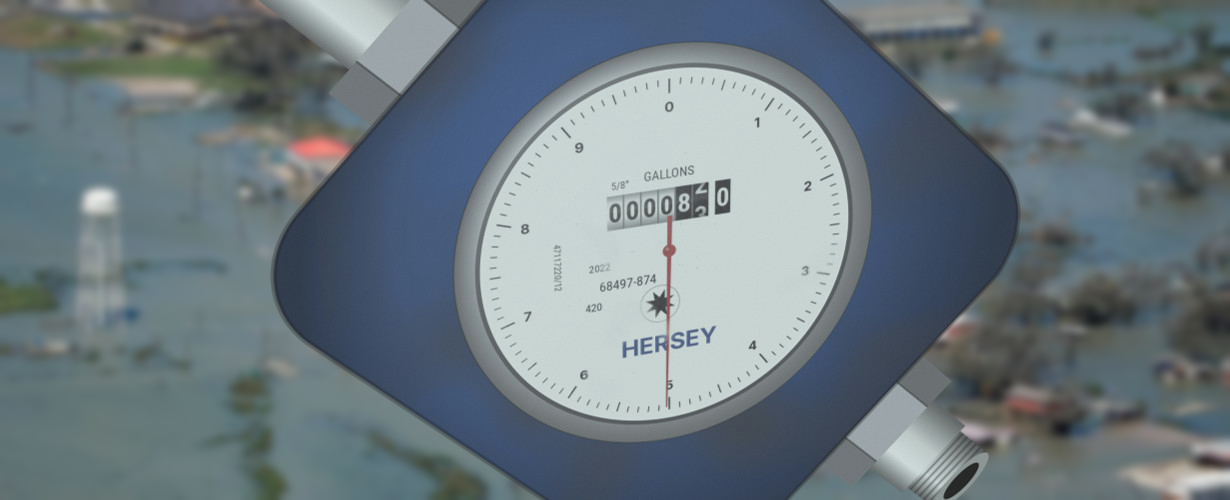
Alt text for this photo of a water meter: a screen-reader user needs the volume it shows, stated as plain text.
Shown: 825.0 gal
